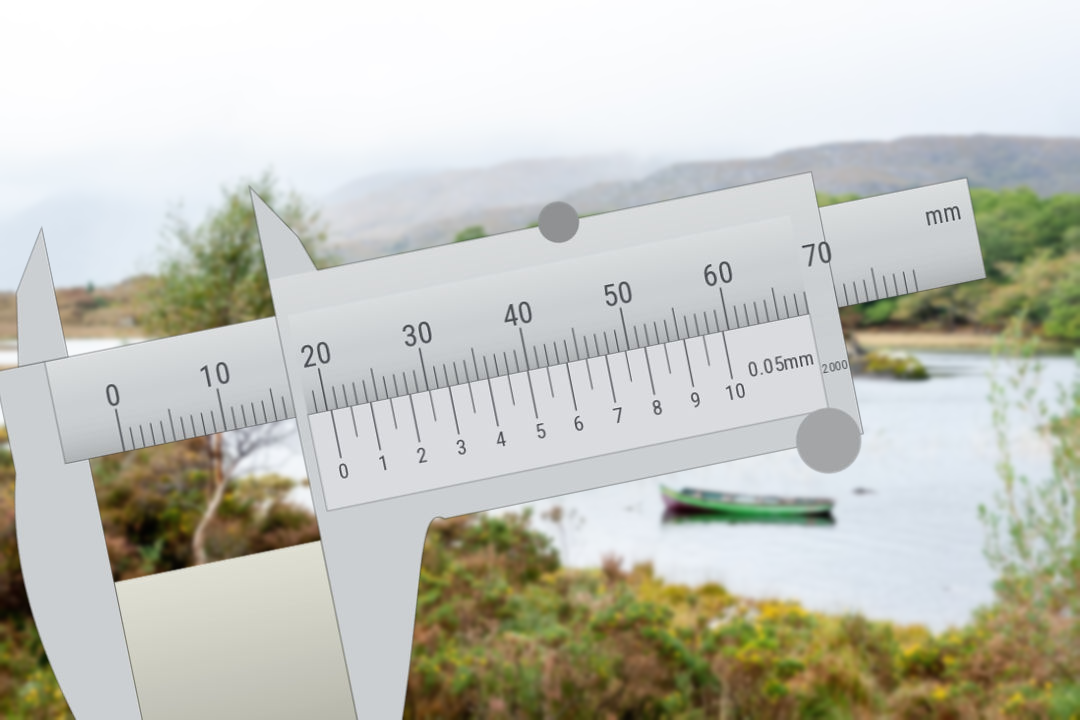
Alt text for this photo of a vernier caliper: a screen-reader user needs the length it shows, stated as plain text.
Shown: 20.4 mm
